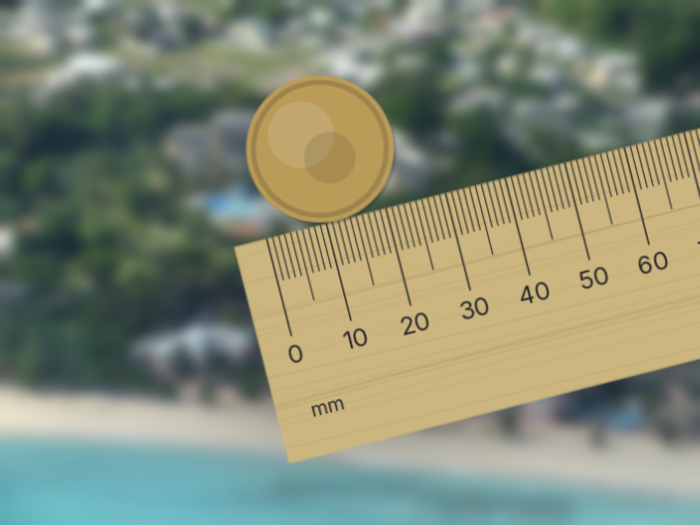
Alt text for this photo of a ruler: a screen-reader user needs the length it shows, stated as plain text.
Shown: 24 mm
